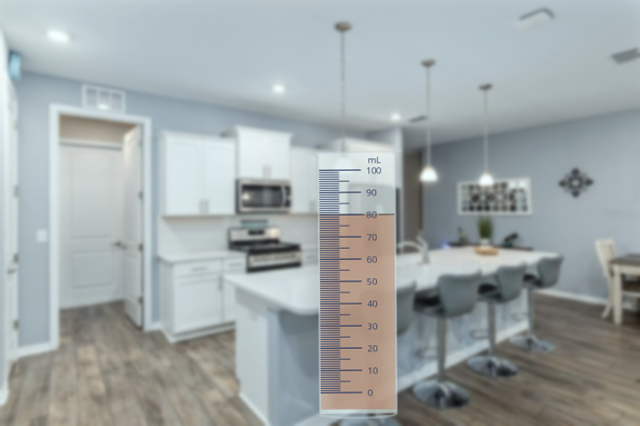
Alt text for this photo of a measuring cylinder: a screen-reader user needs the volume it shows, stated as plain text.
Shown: 80 mL
